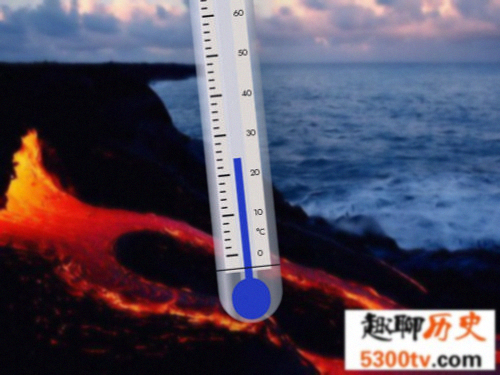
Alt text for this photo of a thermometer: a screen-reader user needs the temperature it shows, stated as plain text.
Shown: 24 °C
